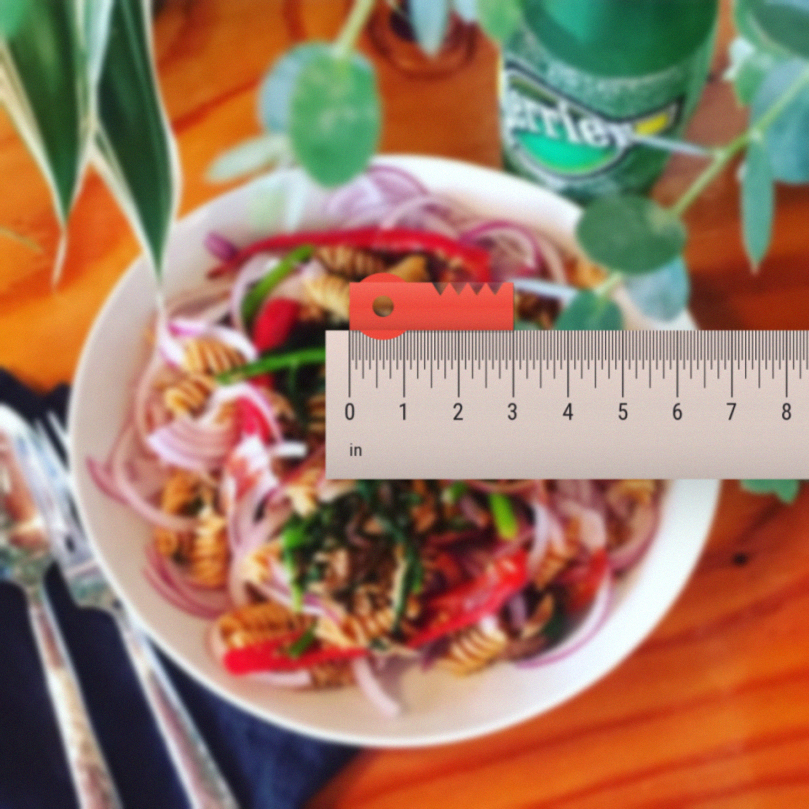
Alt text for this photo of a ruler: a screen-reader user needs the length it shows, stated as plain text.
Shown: 3 in
